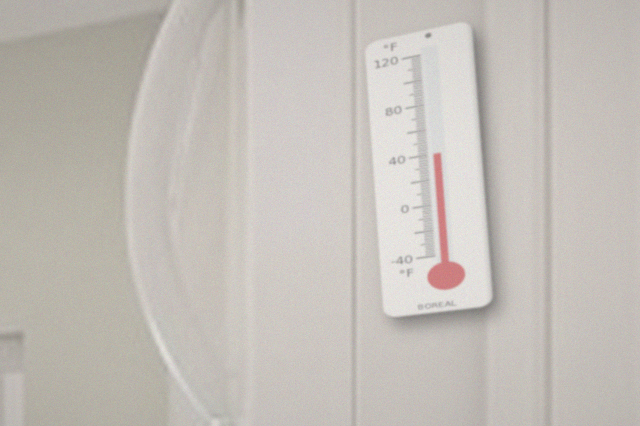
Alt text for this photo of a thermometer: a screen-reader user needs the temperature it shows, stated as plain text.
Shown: 40 °F
